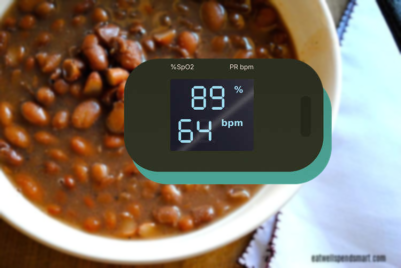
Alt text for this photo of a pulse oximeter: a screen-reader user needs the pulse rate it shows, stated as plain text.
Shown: 64 bpm
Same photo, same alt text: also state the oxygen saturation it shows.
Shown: 89 %
